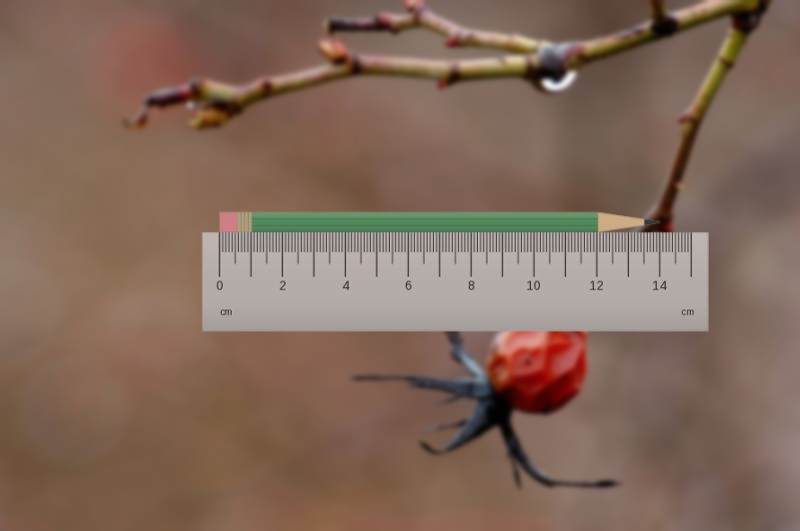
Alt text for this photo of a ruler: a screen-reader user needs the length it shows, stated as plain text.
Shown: 14 cm
